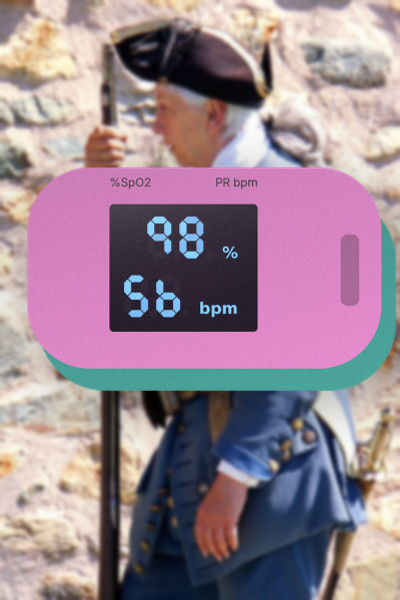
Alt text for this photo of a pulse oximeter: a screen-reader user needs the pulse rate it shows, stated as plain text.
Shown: 56 bpm
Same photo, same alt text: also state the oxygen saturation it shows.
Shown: 98 %
